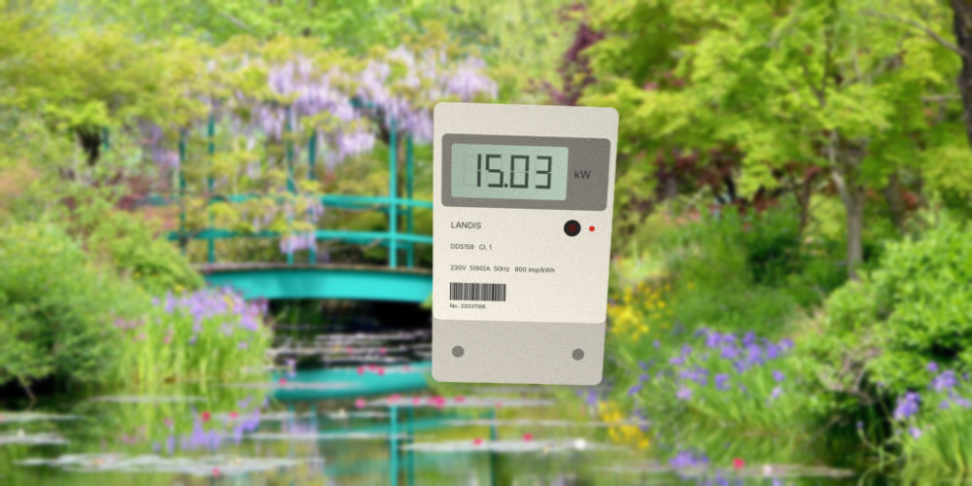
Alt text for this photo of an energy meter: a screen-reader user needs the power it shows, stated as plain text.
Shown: 15.03 kW
